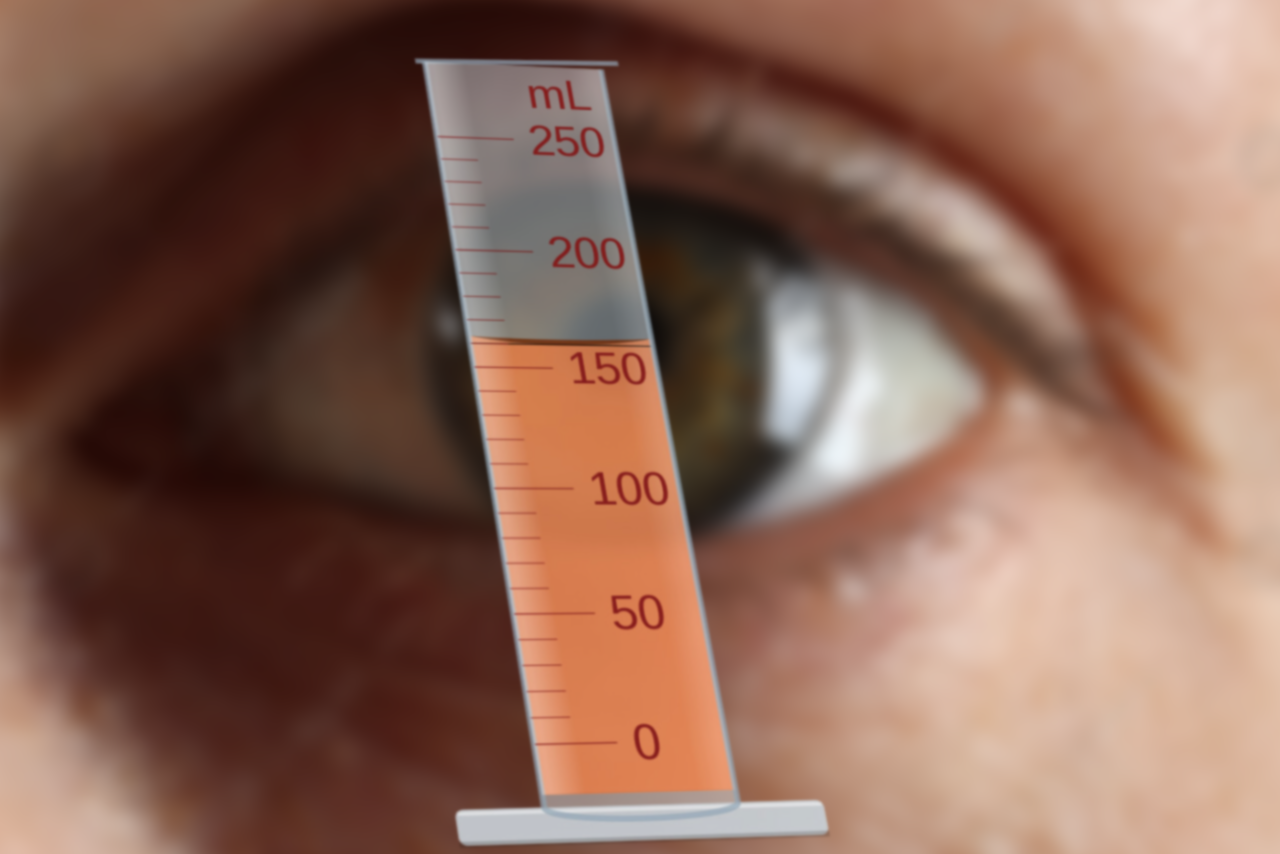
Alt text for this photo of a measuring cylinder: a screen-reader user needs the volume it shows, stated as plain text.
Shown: 160 mL
